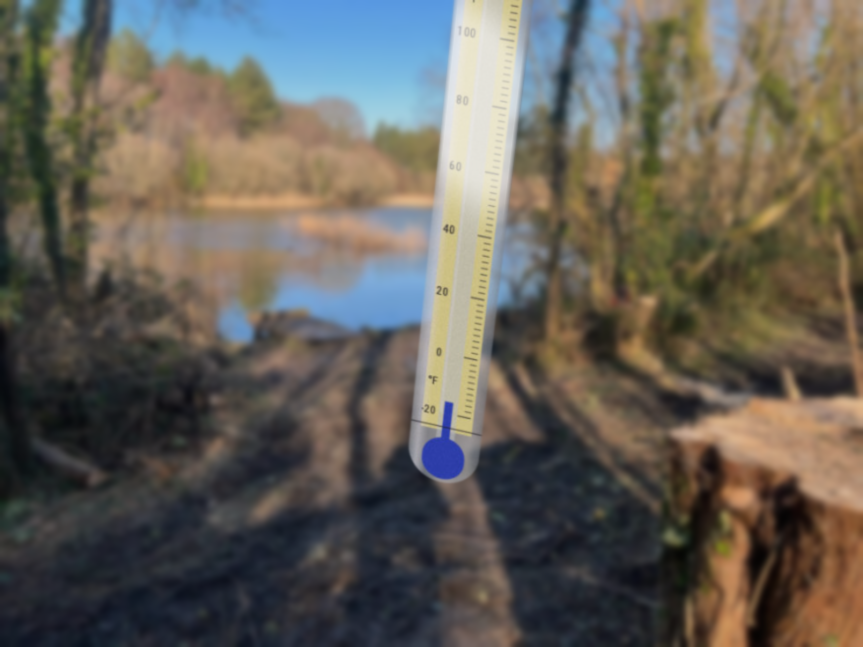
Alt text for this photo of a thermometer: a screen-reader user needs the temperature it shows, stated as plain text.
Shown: -16 °F
